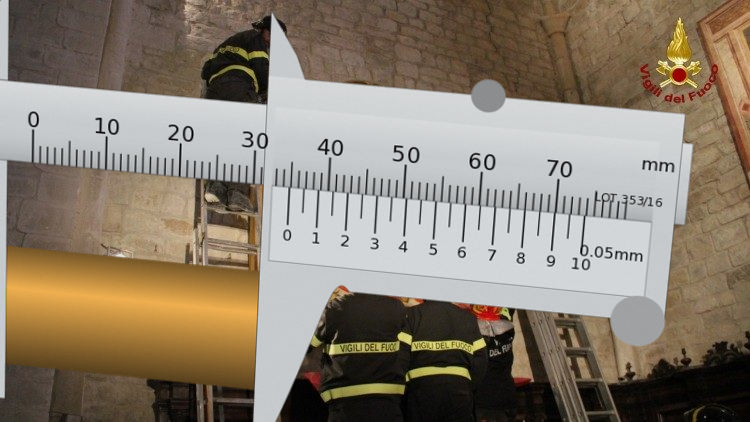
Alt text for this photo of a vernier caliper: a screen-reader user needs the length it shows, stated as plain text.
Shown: 34.8 mm
